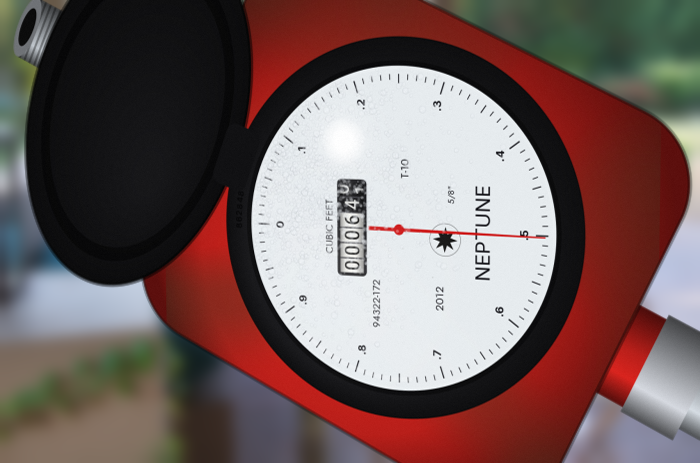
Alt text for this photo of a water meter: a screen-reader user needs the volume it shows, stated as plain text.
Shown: 640.50 ft³
